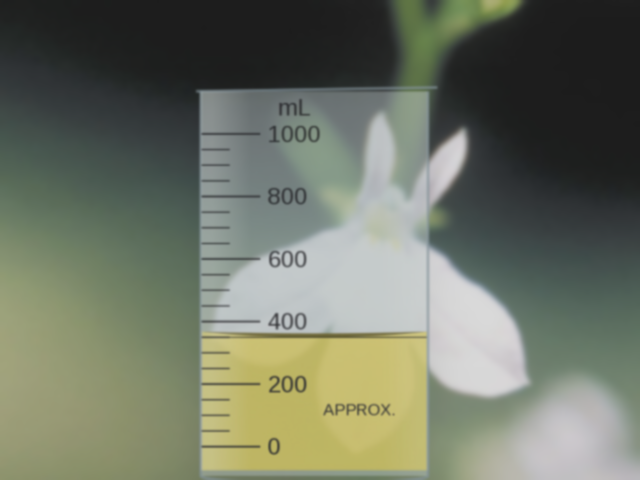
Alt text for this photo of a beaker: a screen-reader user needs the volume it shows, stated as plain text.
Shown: 350 mL
